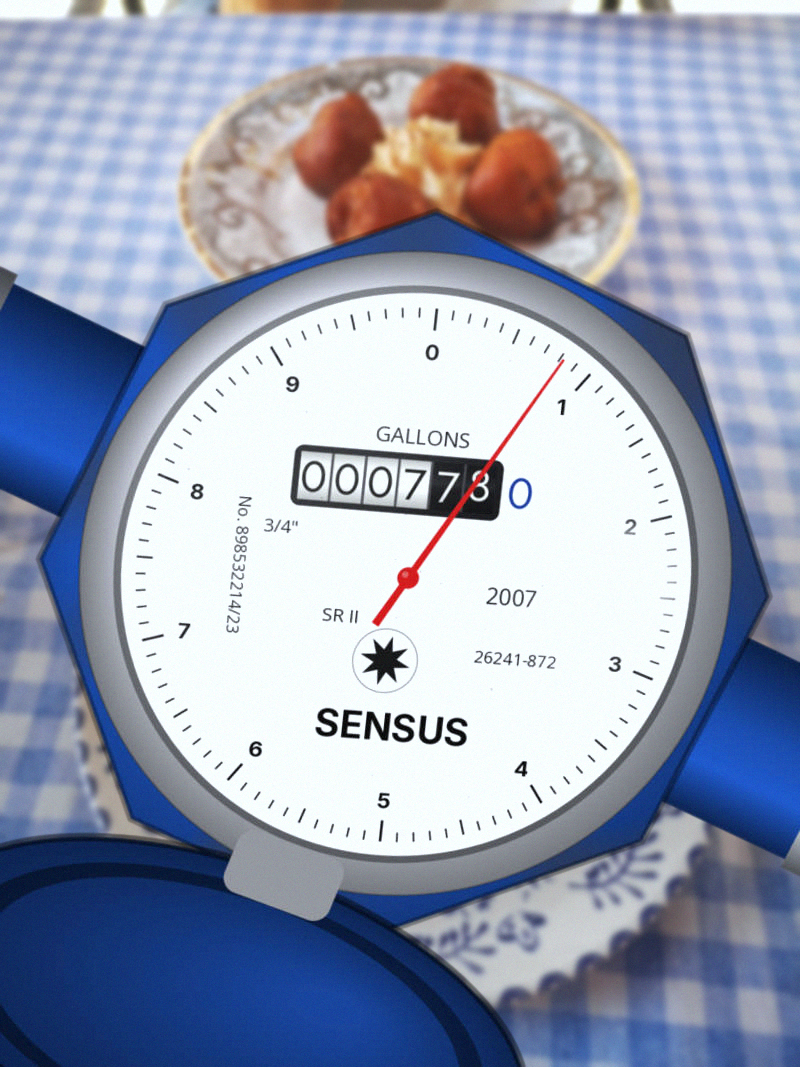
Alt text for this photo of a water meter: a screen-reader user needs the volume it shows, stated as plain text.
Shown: 7780.8 gal
